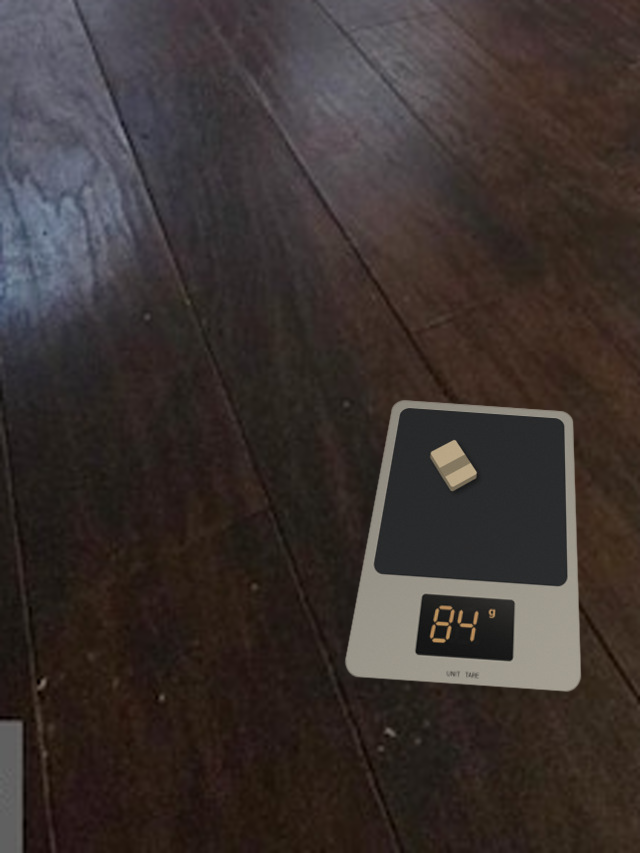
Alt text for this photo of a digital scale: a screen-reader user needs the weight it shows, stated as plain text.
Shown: 84 g
